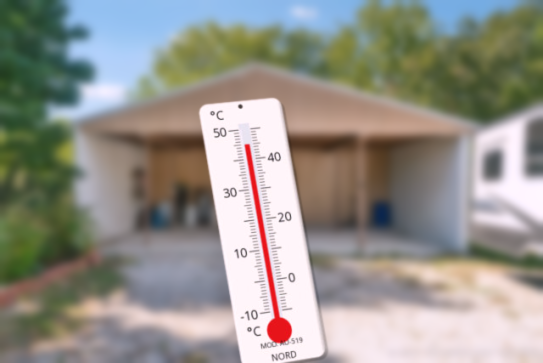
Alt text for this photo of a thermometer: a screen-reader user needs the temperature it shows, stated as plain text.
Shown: 45 °C
